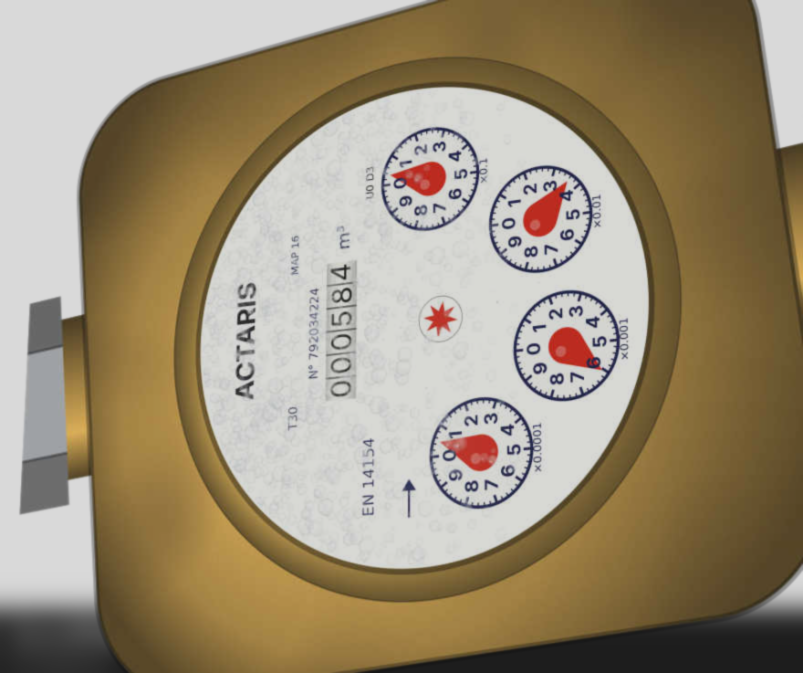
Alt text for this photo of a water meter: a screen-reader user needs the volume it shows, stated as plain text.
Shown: 584.0360 m³
